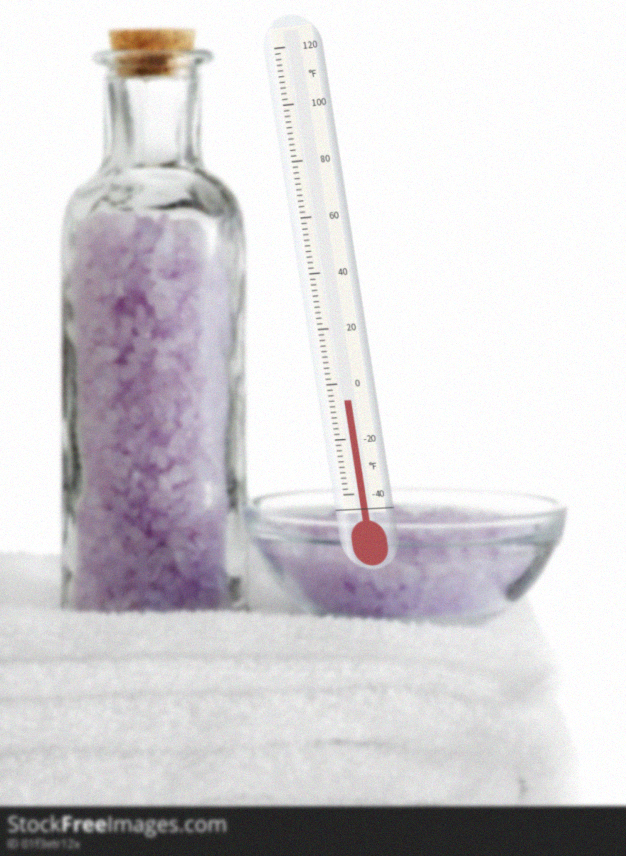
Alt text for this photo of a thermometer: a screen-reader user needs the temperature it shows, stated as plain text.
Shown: -6 °F
